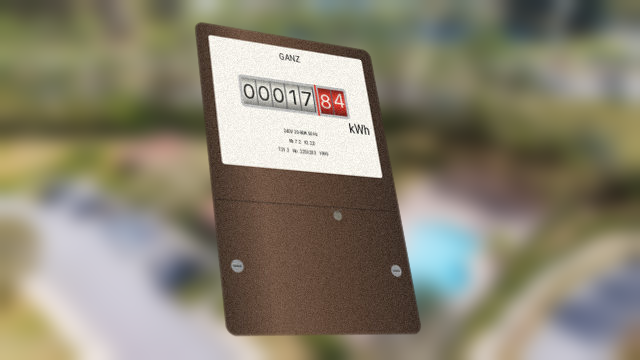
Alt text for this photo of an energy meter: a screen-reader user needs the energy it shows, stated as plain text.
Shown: 17.84 kWh
